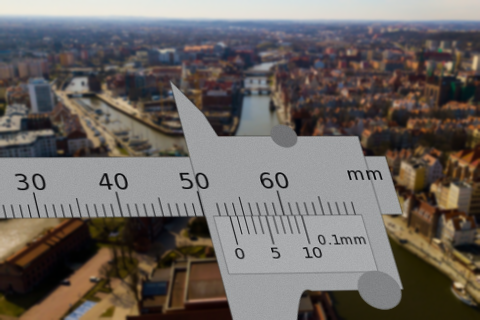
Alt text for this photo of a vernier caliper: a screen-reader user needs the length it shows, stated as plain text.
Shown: 53.2 mm
